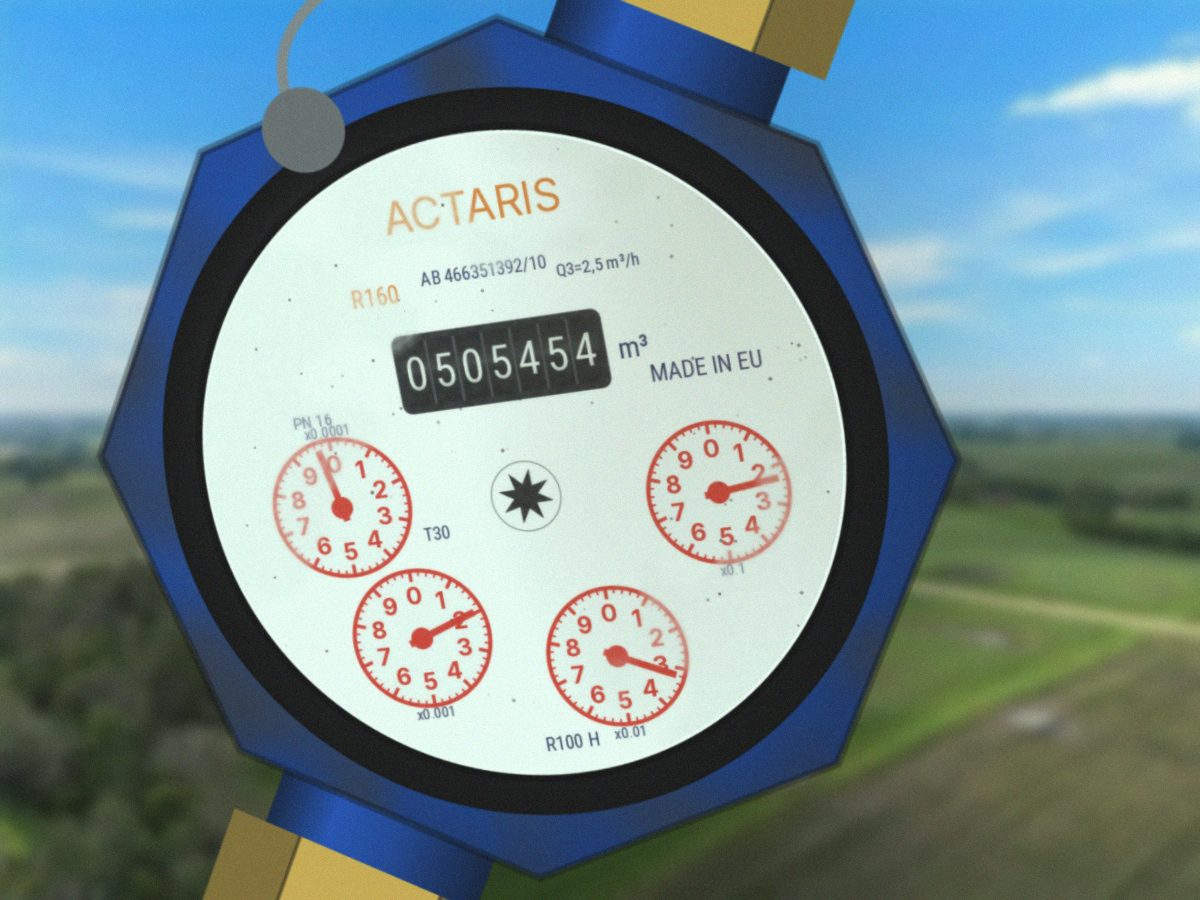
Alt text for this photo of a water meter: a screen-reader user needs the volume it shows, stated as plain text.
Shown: 505454.2319 m³
